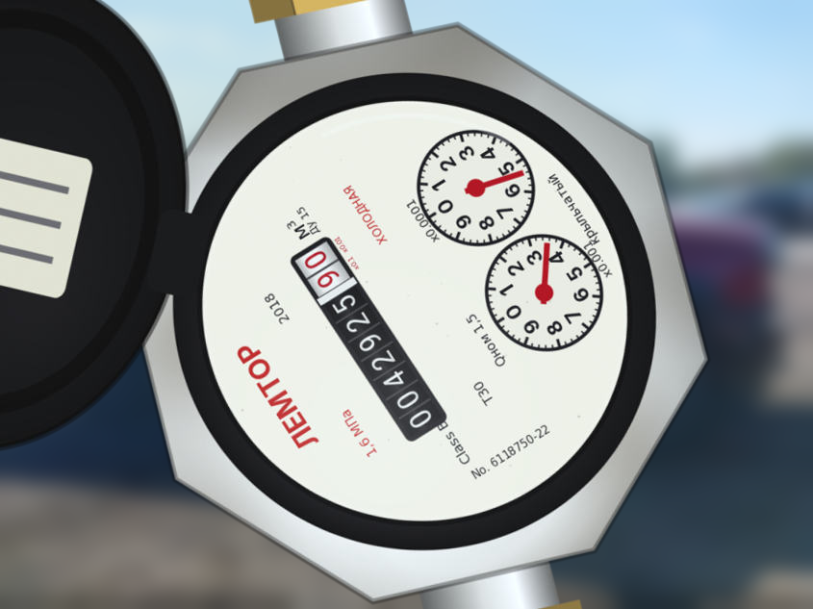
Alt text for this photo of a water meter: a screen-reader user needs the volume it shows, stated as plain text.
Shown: 42925.9035 m³
